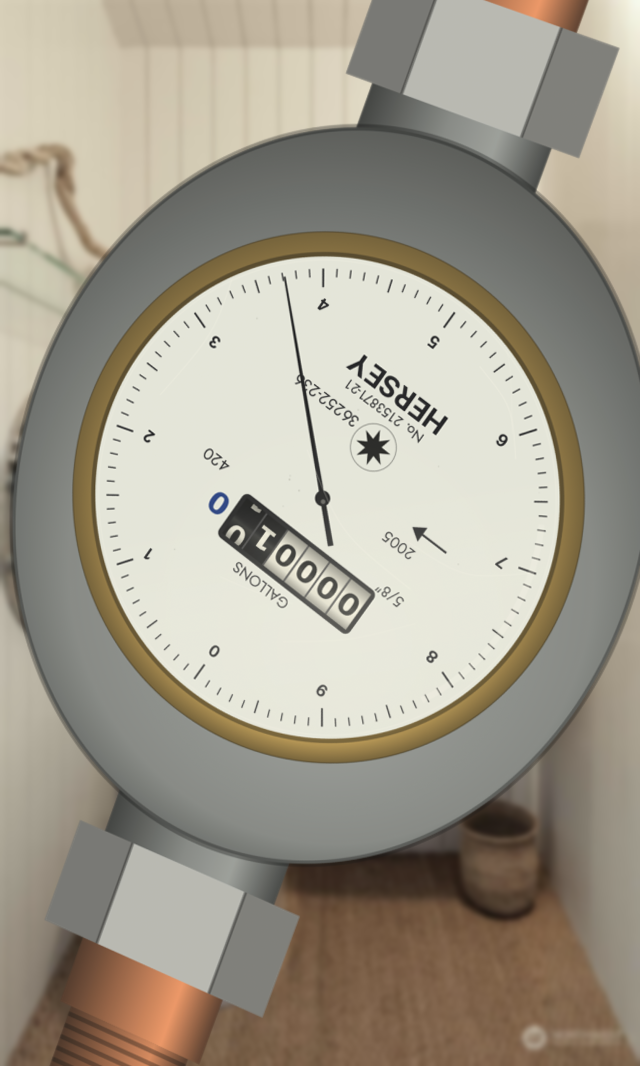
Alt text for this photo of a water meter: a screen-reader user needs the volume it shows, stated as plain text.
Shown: 103.7 gal
